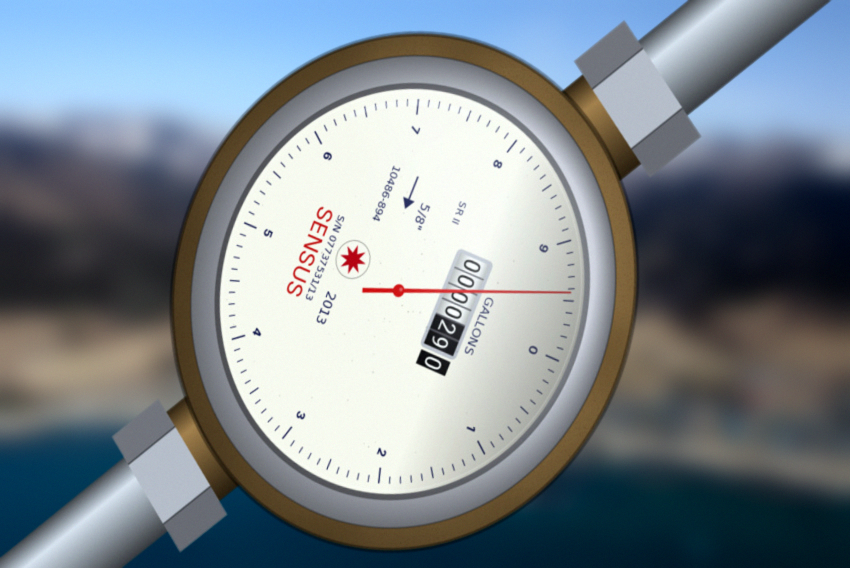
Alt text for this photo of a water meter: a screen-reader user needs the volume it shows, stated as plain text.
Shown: 289.4 gal
